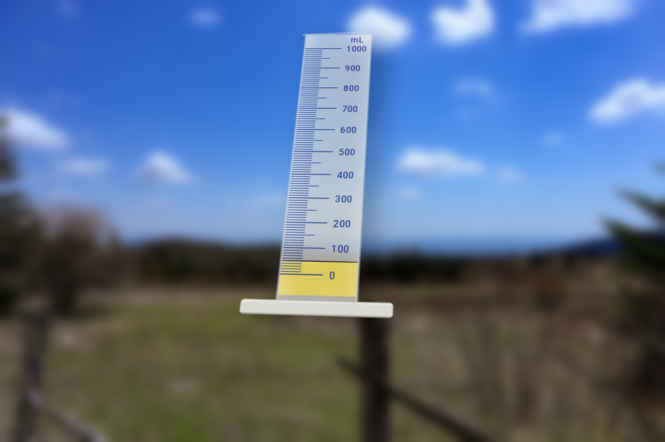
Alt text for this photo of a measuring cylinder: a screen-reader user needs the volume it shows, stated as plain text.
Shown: 50 mL
